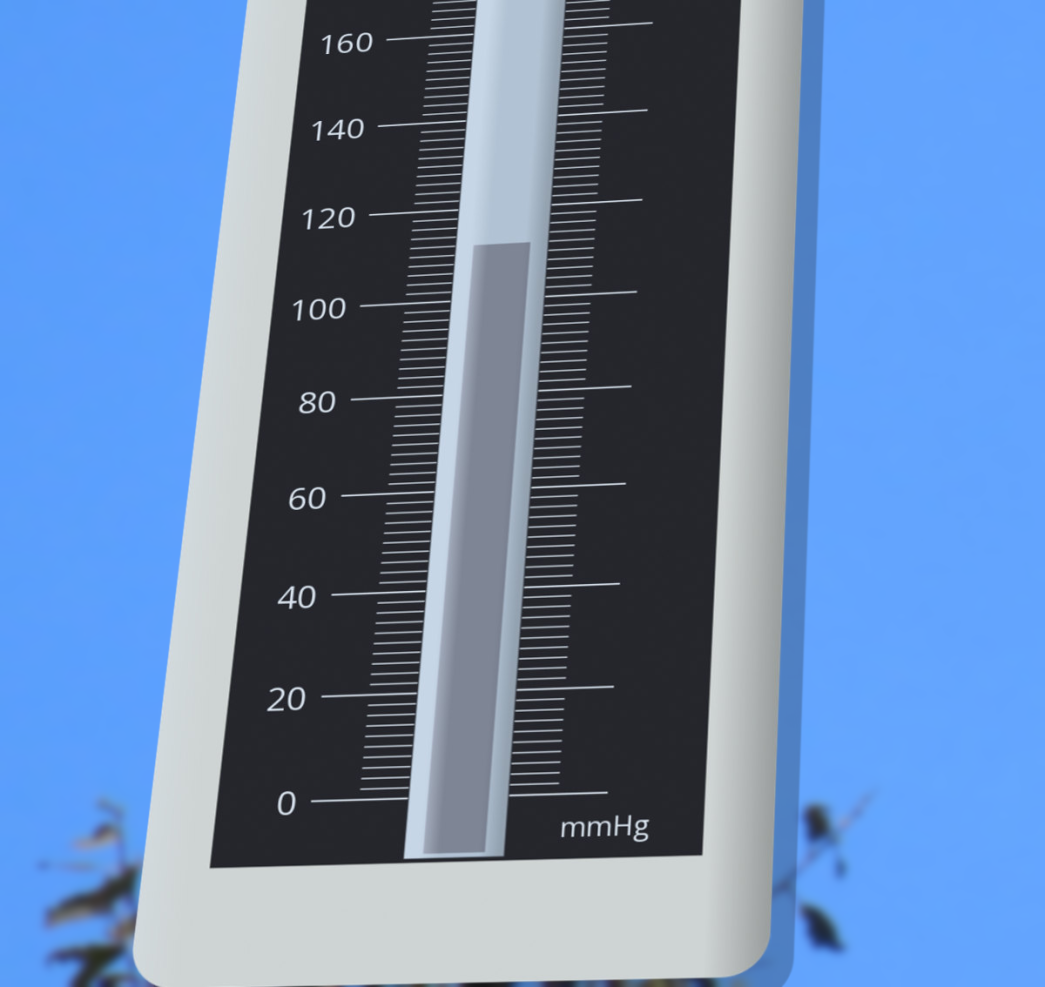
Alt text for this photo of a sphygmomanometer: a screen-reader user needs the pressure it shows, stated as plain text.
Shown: 112 mmHg
